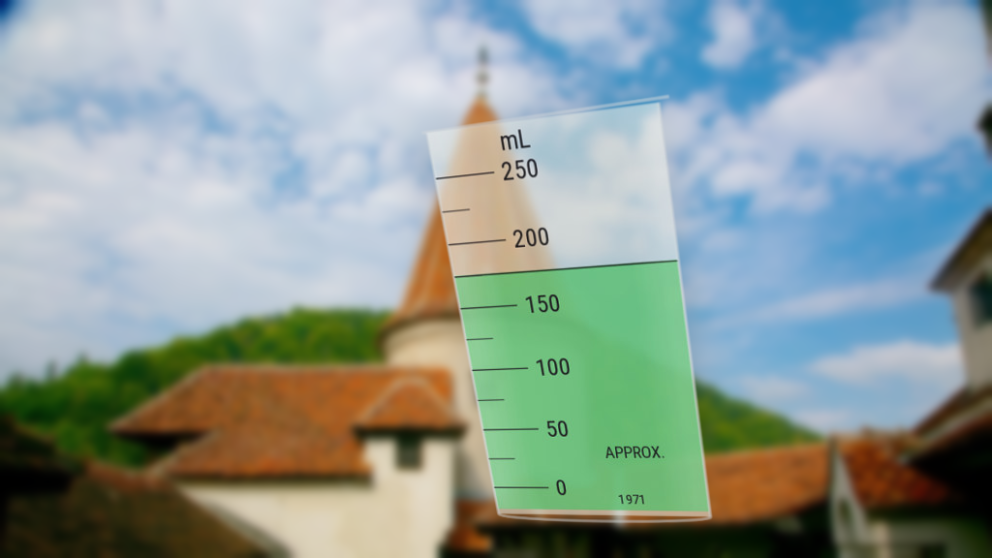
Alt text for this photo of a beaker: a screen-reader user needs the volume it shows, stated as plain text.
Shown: 175 mL
